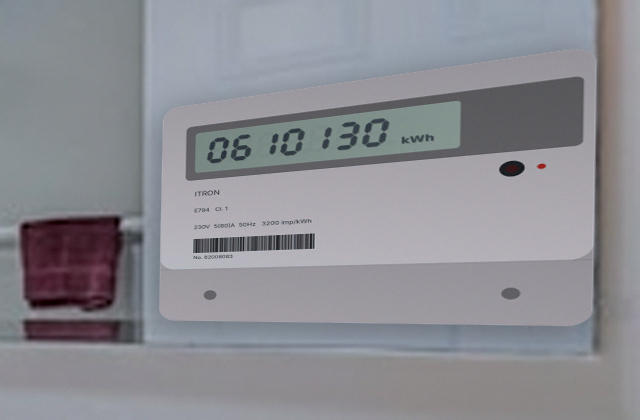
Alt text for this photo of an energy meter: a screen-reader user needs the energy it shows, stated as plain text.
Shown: 610130 kWh
